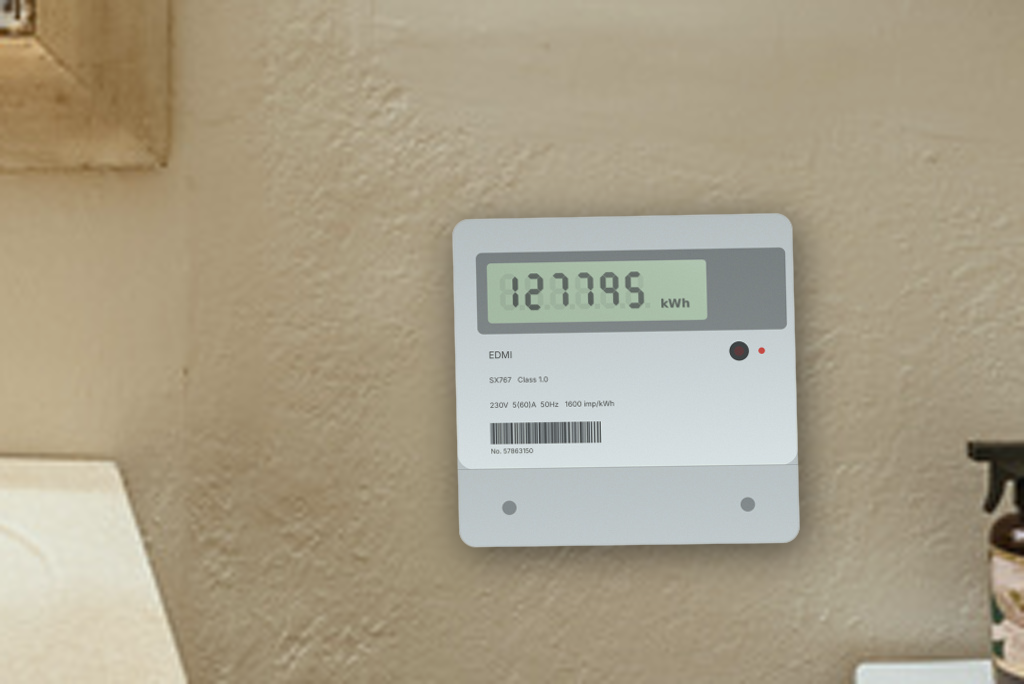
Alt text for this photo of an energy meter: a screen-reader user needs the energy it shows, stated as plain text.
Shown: 127795 kWh
